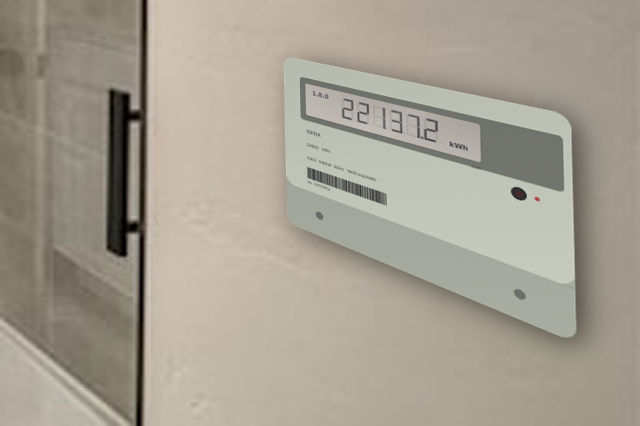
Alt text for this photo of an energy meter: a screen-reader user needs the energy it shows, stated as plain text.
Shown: 22137.2 kWh
